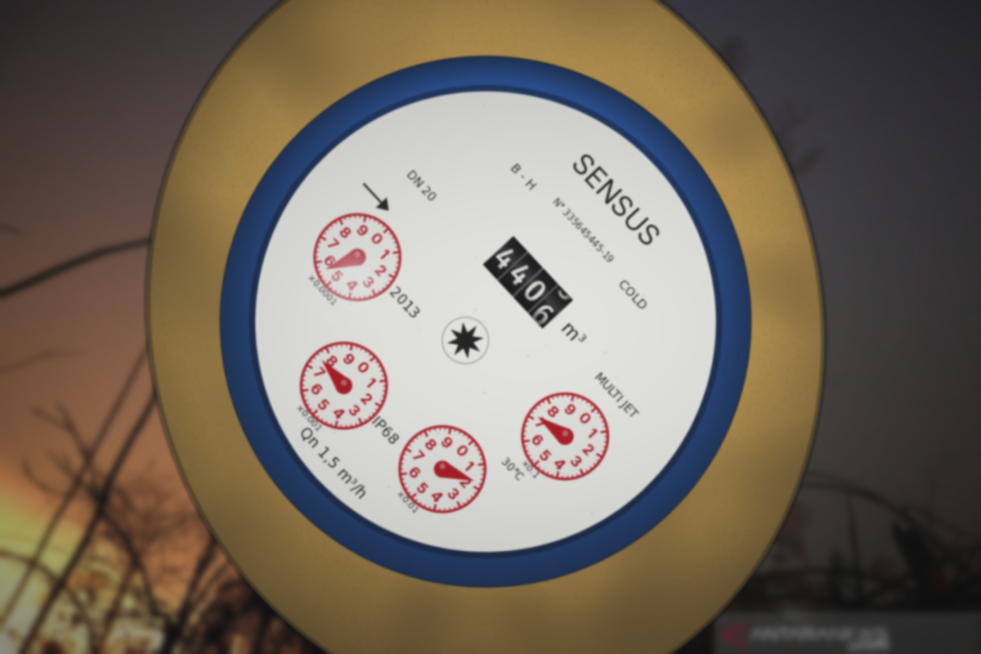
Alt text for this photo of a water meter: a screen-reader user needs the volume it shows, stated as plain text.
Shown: 4405.7175 m³
